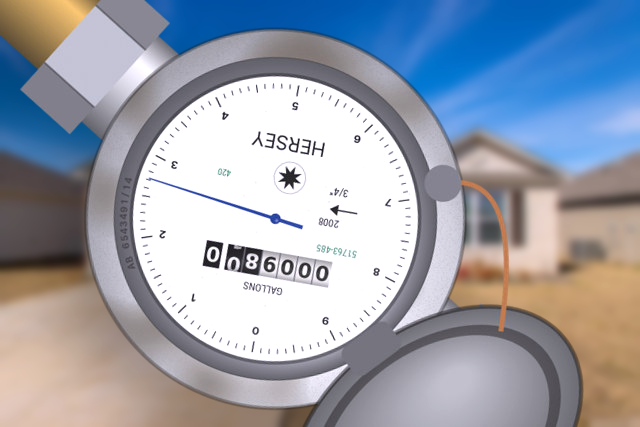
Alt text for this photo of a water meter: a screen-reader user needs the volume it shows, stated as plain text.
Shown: 9802.7 gal
